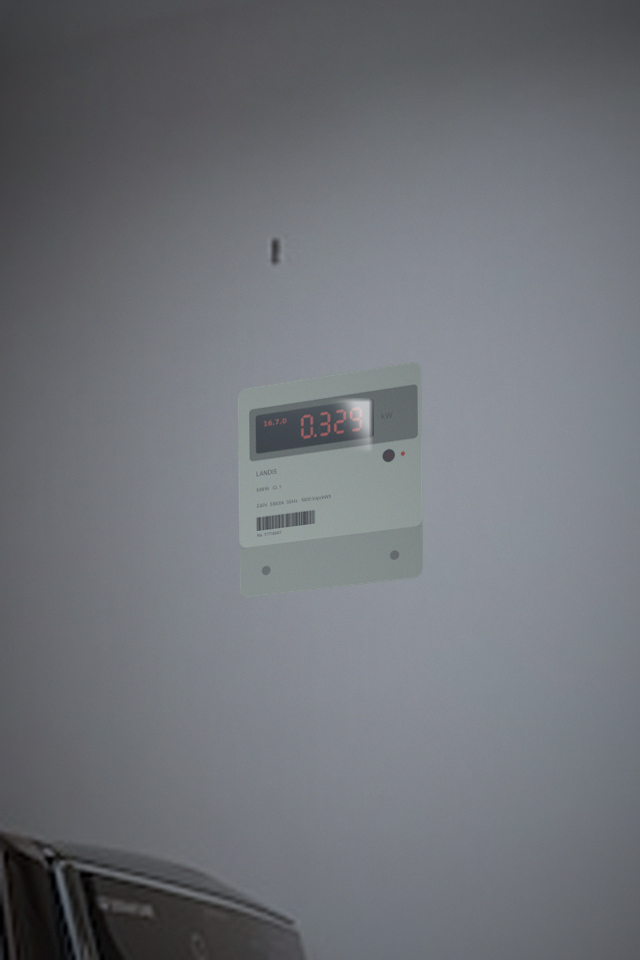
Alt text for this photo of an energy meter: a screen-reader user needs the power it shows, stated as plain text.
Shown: 0.329 kW
